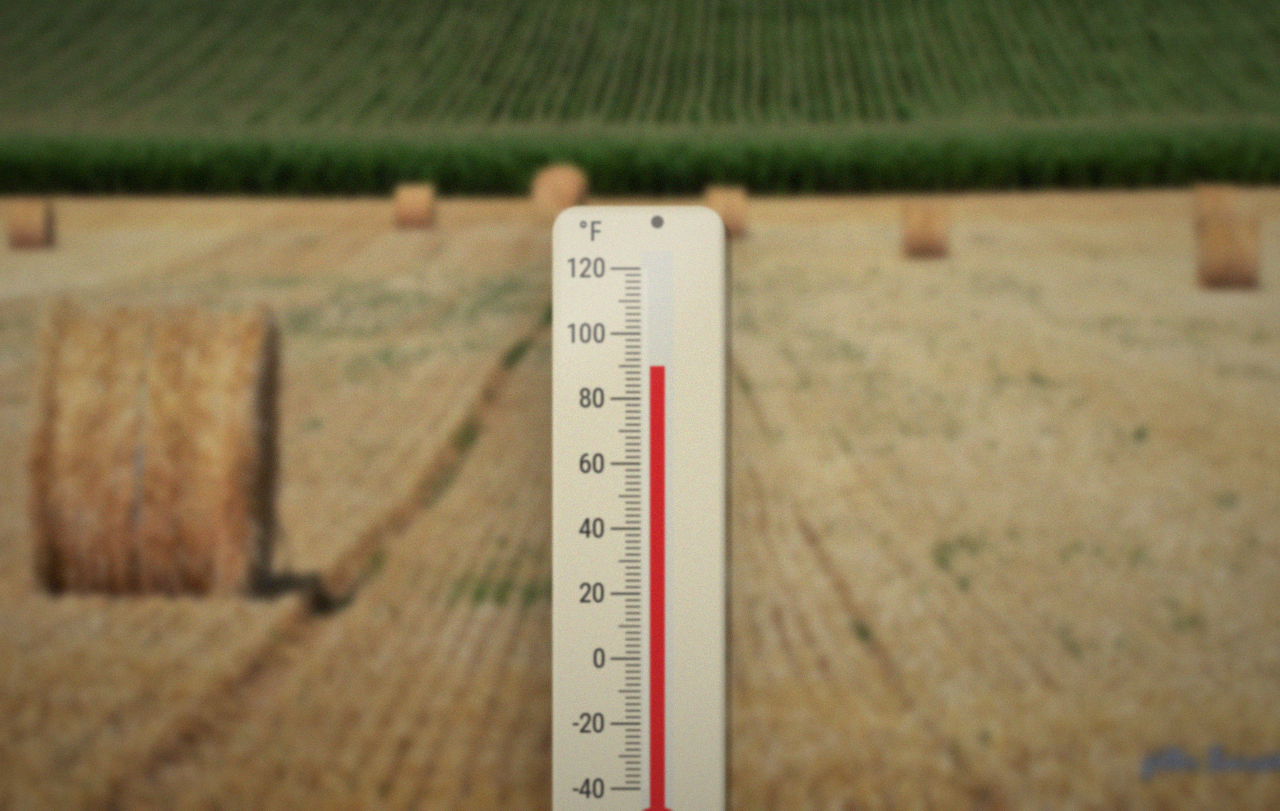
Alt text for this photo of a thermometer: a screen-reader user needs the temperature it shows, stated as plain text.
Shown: 90 °F
